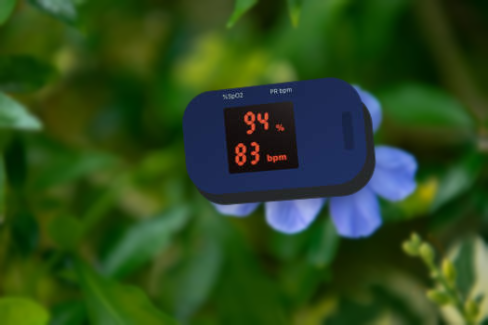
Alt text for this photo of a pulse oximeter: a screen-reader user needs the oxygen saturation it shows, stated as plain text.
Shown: 94 %
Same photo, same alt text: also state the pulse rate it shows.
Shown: 83 bpm
